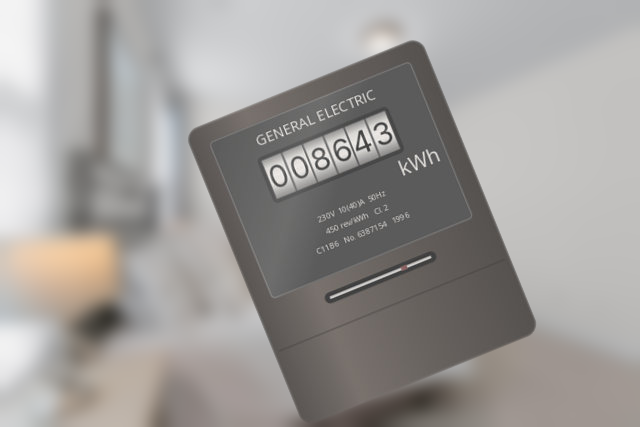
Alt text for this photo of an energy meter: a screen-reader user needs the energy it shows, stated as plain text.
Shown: 8643 kWh
